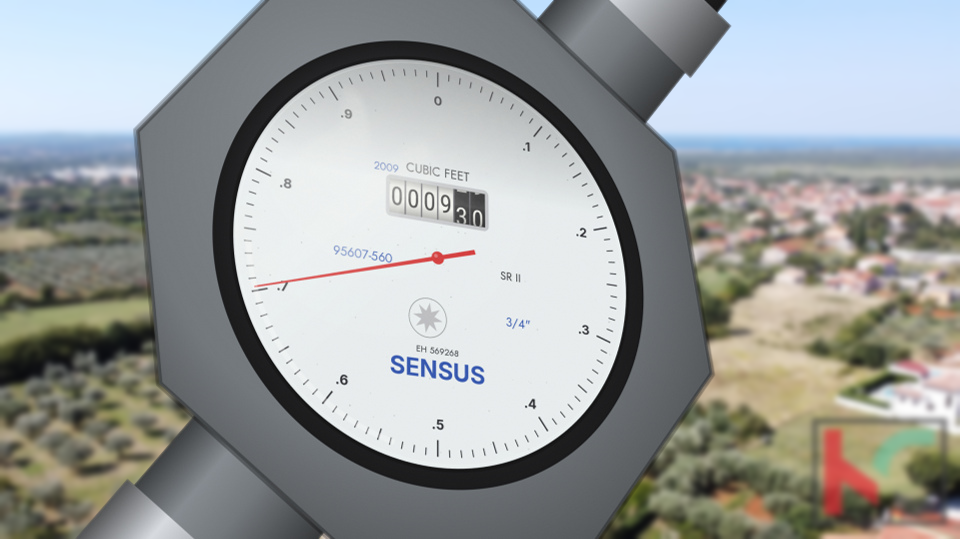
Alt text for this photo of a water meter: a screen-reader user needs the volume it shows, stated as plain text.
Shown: 929.70 ft³
